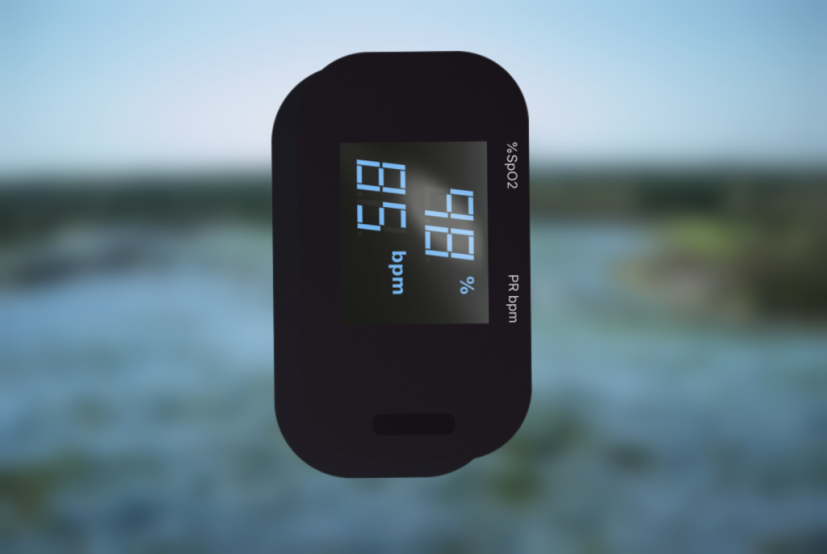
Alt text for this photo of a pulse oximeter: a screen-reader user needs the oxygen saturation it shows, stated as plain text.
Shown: 98 %
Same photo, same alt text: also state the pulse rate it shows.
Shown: 85 bpm
